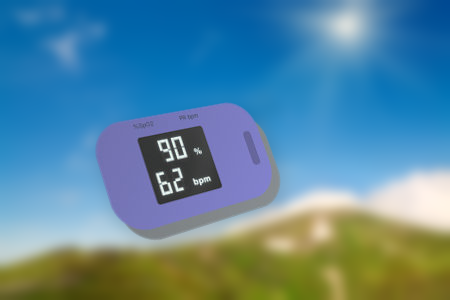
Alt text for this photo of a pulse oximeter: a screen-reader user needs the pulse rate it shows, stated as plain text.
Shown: 62 bpm
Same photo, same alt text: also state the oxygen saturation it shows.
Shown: 90 %
